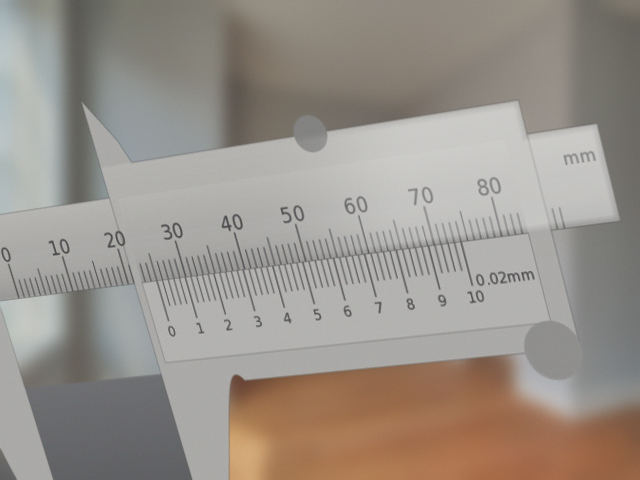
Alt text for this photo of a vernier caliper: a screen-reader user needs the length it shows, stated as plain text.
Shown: 25.0 mm
